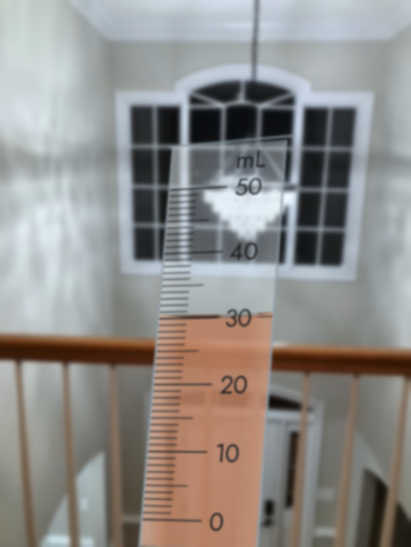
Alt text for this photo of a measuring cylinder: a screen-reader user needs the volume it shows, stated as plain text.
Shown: 30 mL
